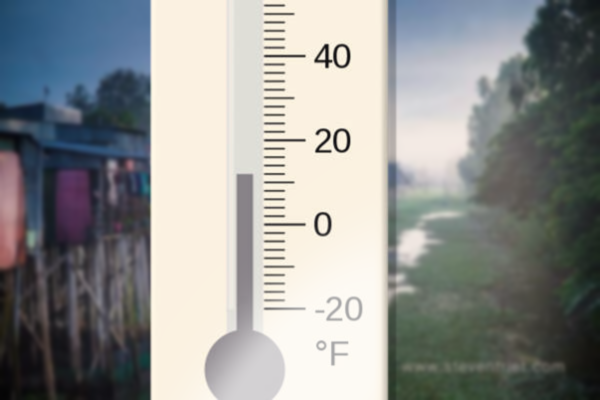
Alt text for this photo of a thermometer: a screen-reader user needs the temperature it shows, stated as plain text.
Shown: 12 °F
